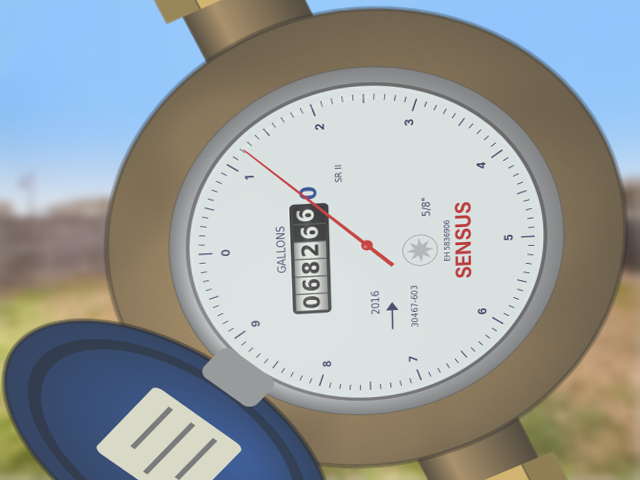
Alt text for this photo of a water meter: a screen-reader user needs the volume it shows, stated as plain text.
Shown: 682661.2 gal
